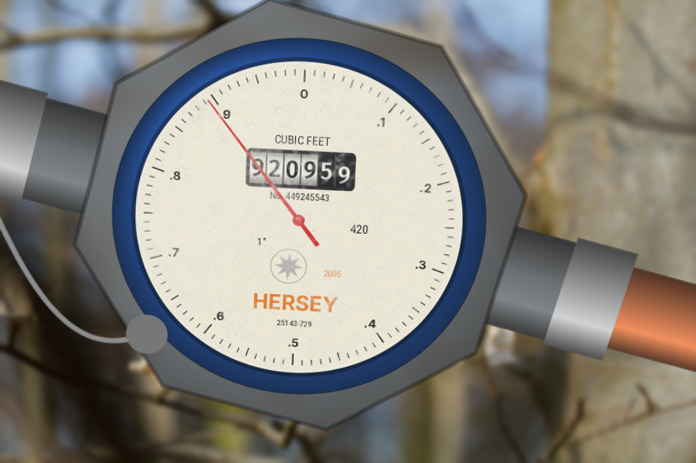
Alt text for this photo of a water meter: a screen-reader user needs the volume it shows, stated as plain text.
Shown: 920958.89 ft³
